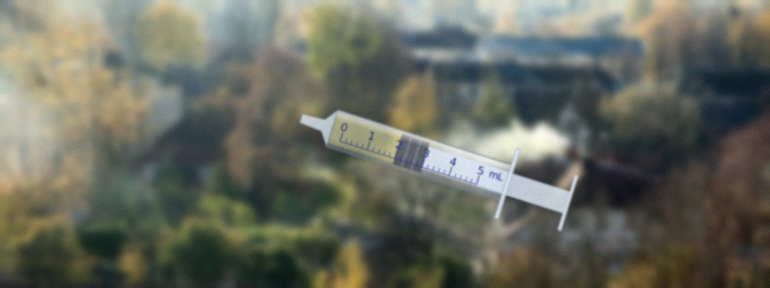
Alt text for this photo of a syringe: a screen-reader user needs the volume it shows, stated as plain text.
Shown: 2 mL
